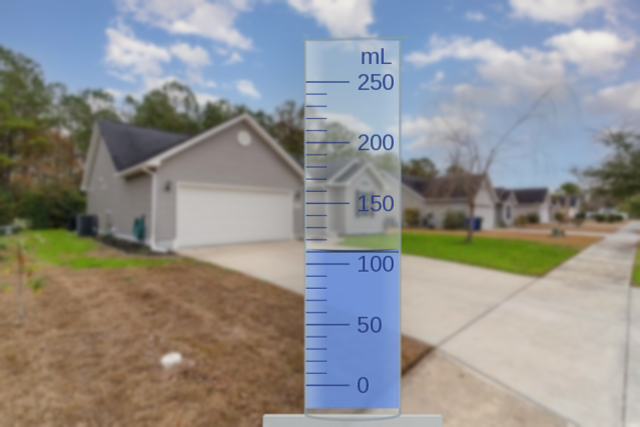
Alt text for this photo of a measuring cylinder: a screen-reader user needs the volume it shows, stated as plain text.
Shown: 110 mL
